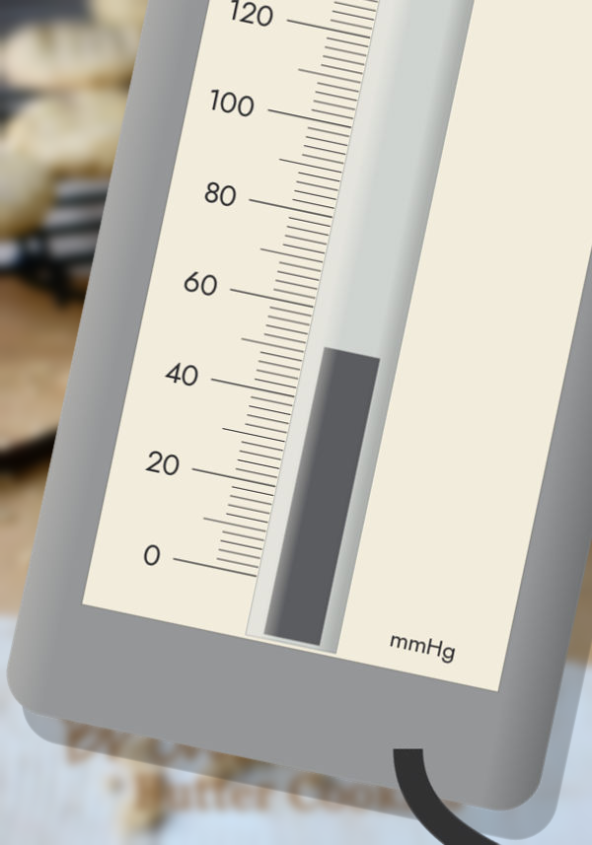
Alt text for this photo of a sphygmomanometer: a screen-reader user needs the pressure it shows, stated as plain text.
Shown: 52 mmHg
